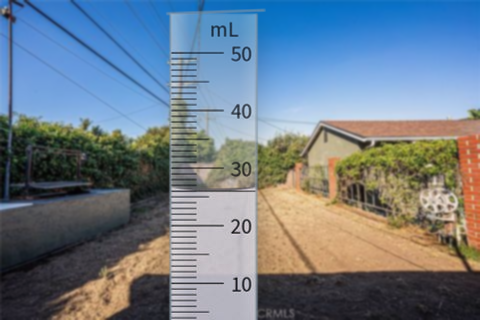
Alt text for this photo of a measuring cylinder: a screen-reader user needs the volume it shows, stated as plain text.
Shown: 26 mL
